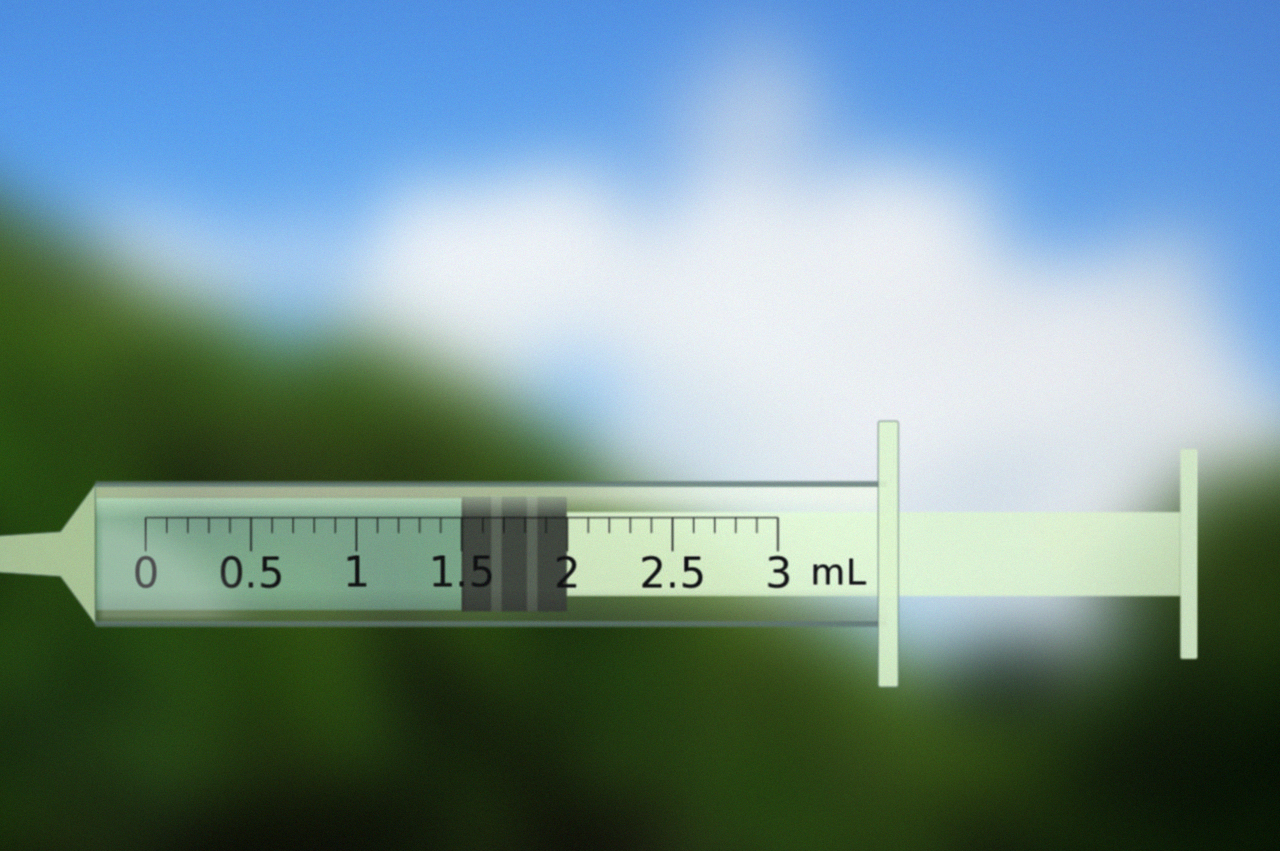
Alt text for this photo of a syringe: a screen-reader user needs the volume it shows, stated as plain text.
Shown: 1.5 mL
